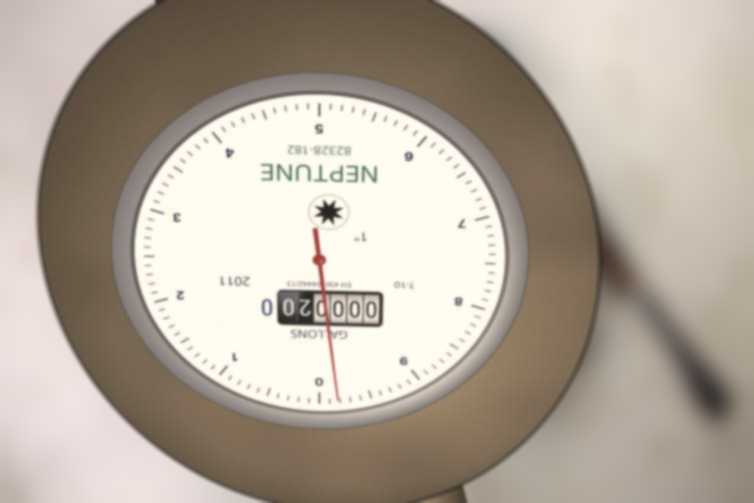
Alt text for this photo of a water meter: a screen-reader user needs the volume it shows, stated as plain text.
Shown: 199.8 gal
